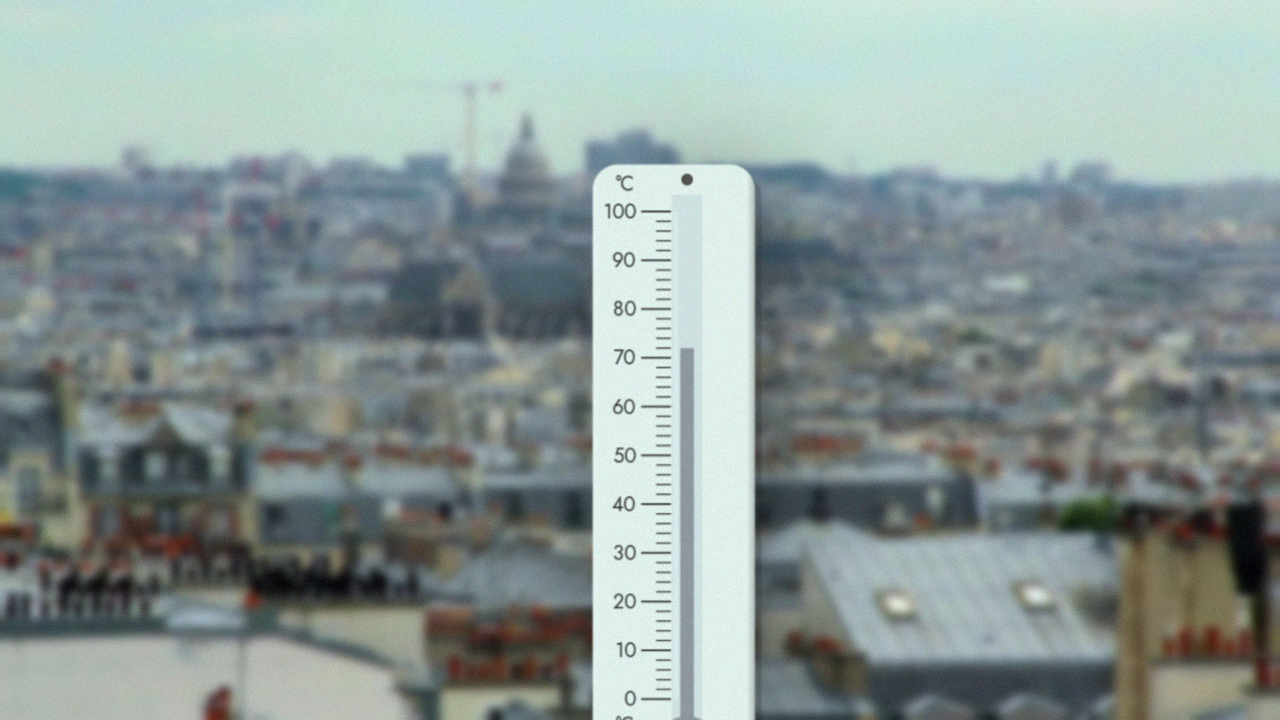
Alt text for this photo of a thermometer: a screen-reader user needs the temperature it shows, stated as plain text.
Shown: 72 °C
